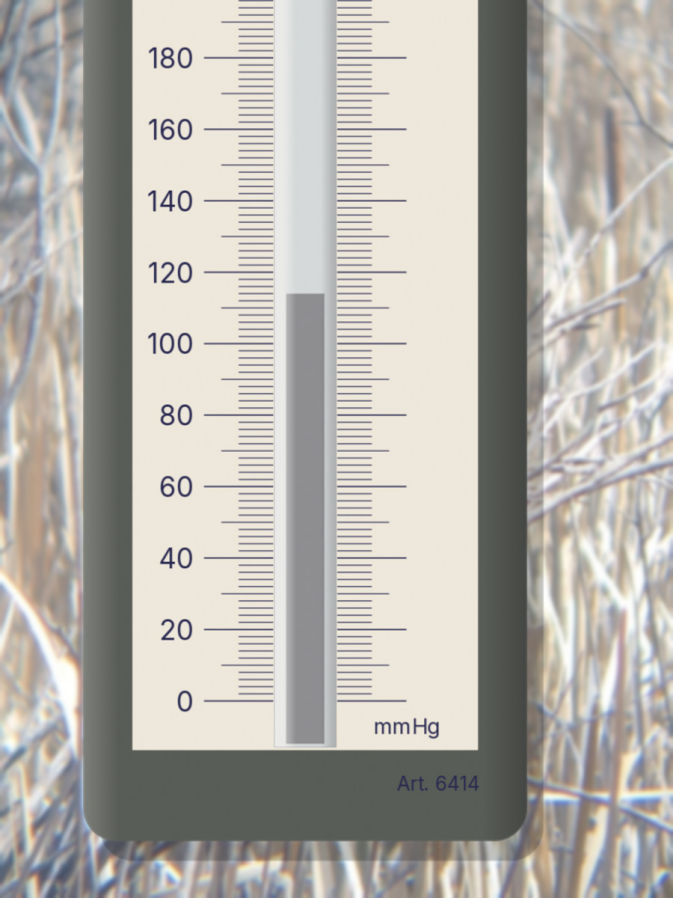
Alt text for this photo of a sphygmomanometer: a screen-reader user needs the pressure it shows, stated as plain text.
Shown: 114 mmHg
